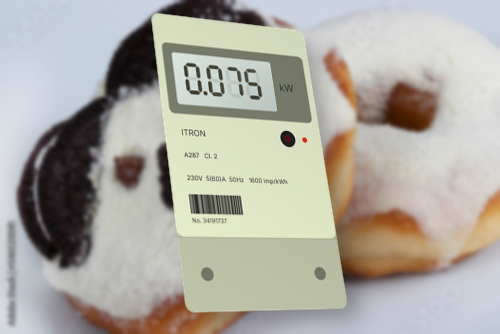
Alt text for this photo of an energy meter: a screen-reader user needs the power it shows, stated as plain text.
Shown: 0.075 kW
